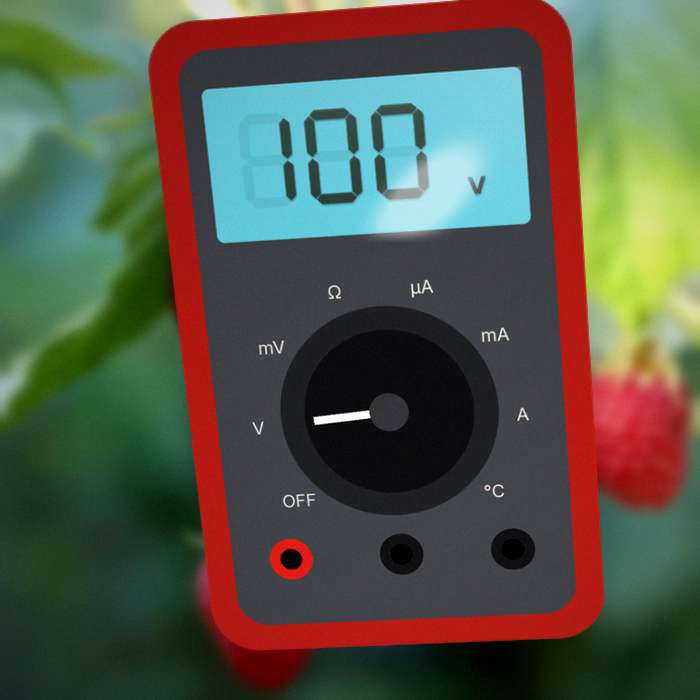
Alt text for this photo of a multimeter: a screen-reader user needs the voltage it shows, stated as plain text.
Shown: 100 V
